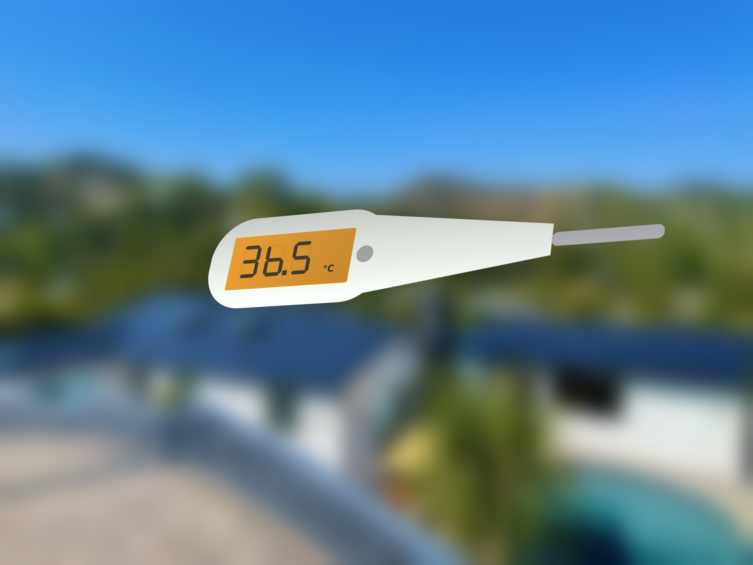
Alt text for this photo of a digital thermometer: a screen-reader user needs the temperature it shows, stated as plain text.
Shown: 36.5 °C
